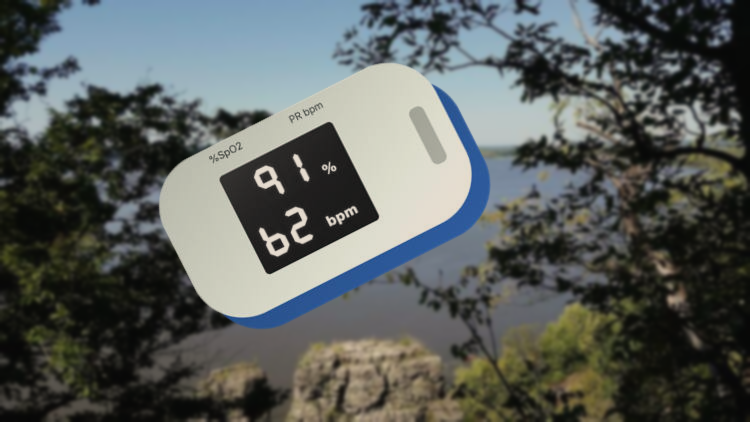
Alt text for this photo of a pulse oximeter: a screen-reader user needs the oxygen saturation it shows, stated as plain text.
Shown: 91 %
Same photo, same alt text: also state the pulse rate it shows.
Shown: 62 bpm
